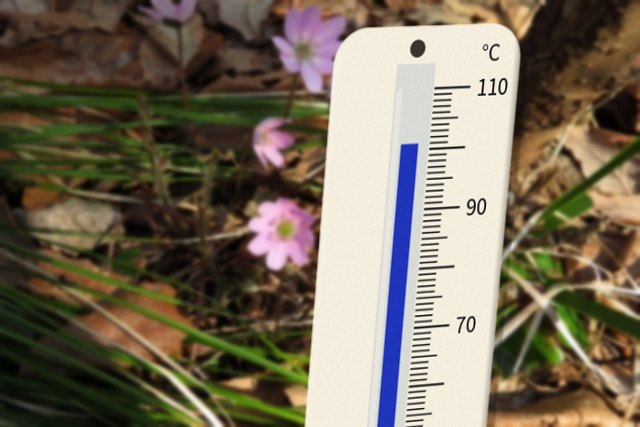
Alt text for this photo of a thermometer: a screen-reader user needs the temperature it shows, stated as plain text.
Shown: 101 °C
